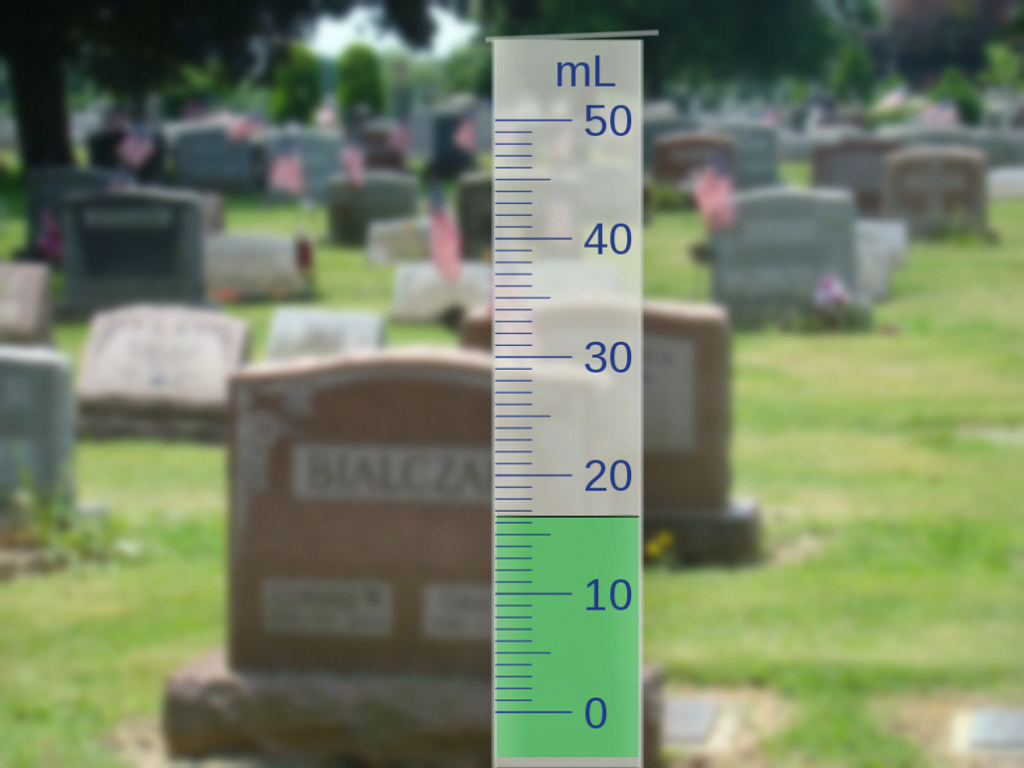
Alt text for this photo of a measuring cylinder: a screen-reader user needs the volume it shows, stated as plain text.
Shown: 16.5 mL
